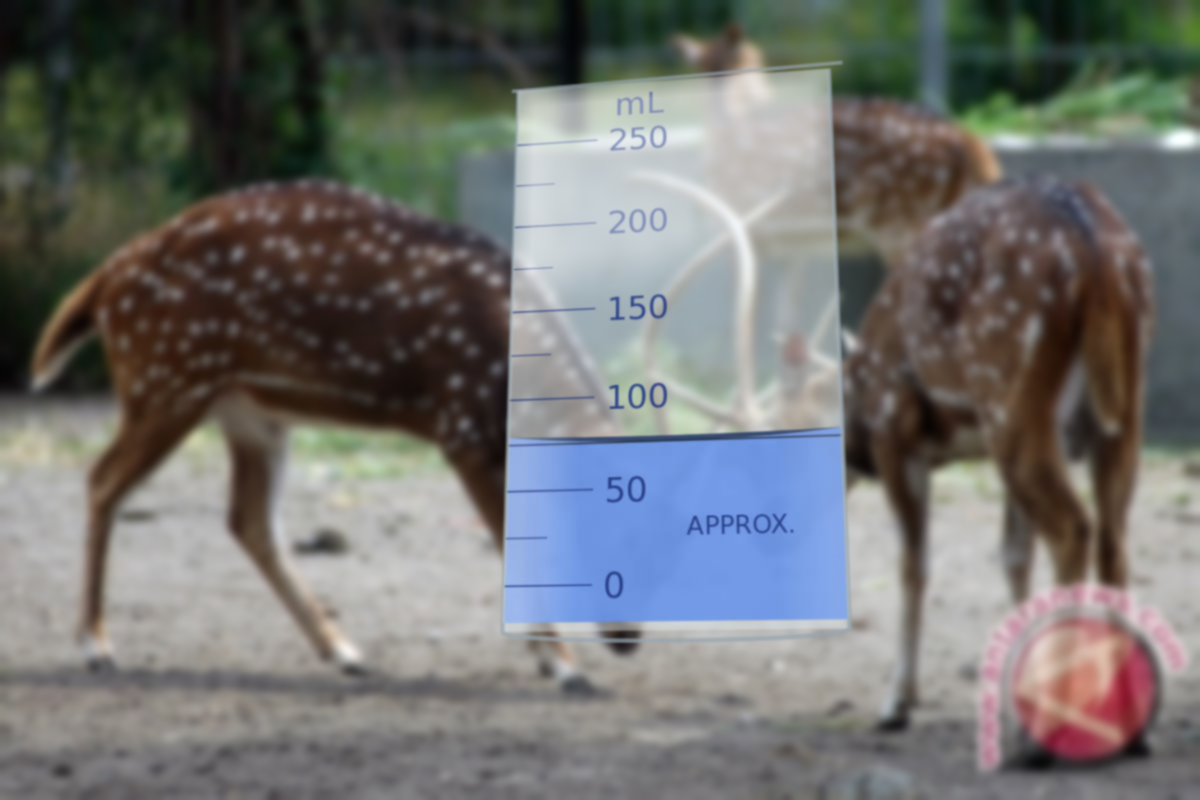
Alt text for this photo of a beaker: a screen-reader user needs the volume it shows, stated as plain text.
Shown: 75 mL
